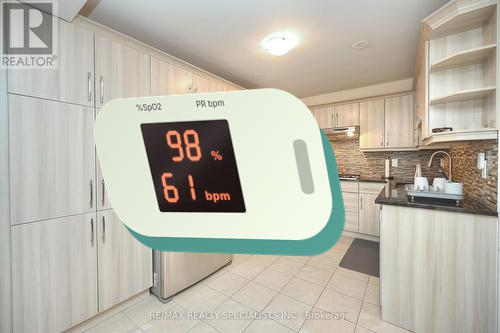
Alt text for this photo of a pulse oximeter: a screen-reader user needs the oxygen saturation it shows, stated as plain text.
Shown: 98 %
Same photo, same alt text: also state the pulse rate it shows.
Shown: 61 bpm
